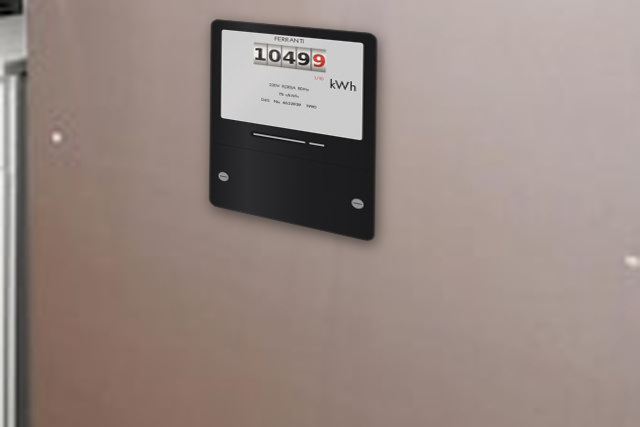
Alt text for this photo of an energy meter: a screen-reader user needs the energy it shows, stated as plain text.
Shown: 1049.9 kWh
